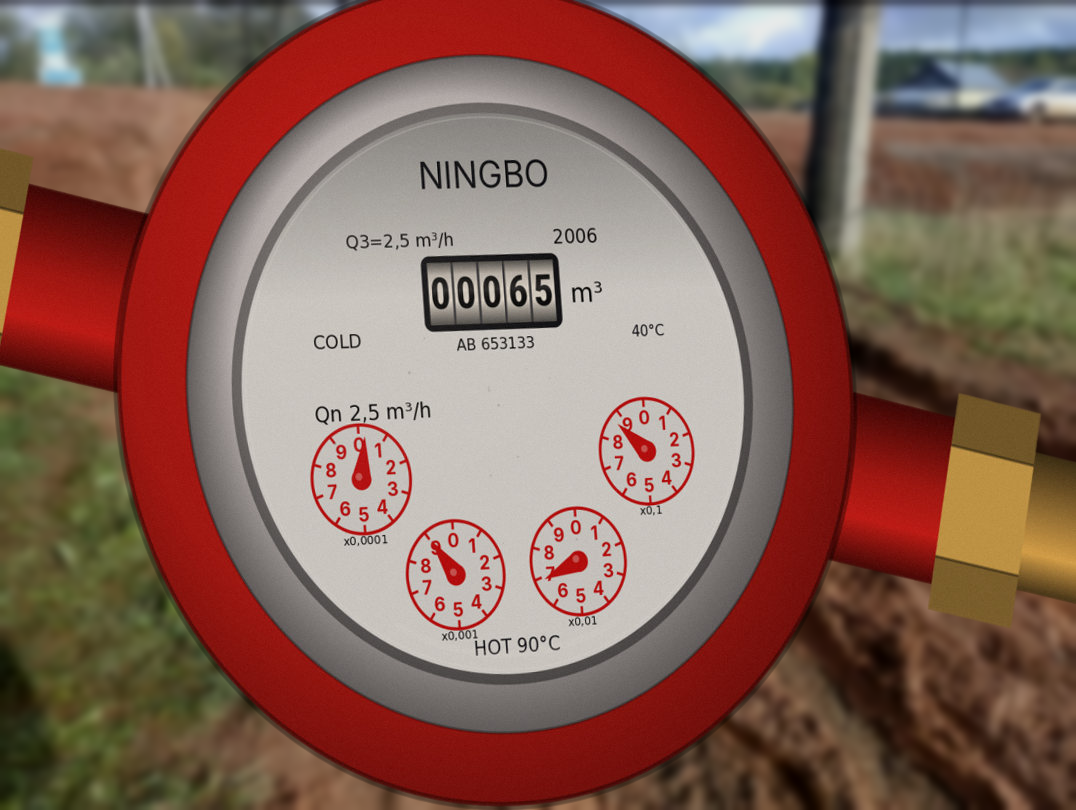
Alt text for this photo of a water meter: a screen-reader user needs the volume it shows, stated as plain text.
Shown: 65.8690 m³
